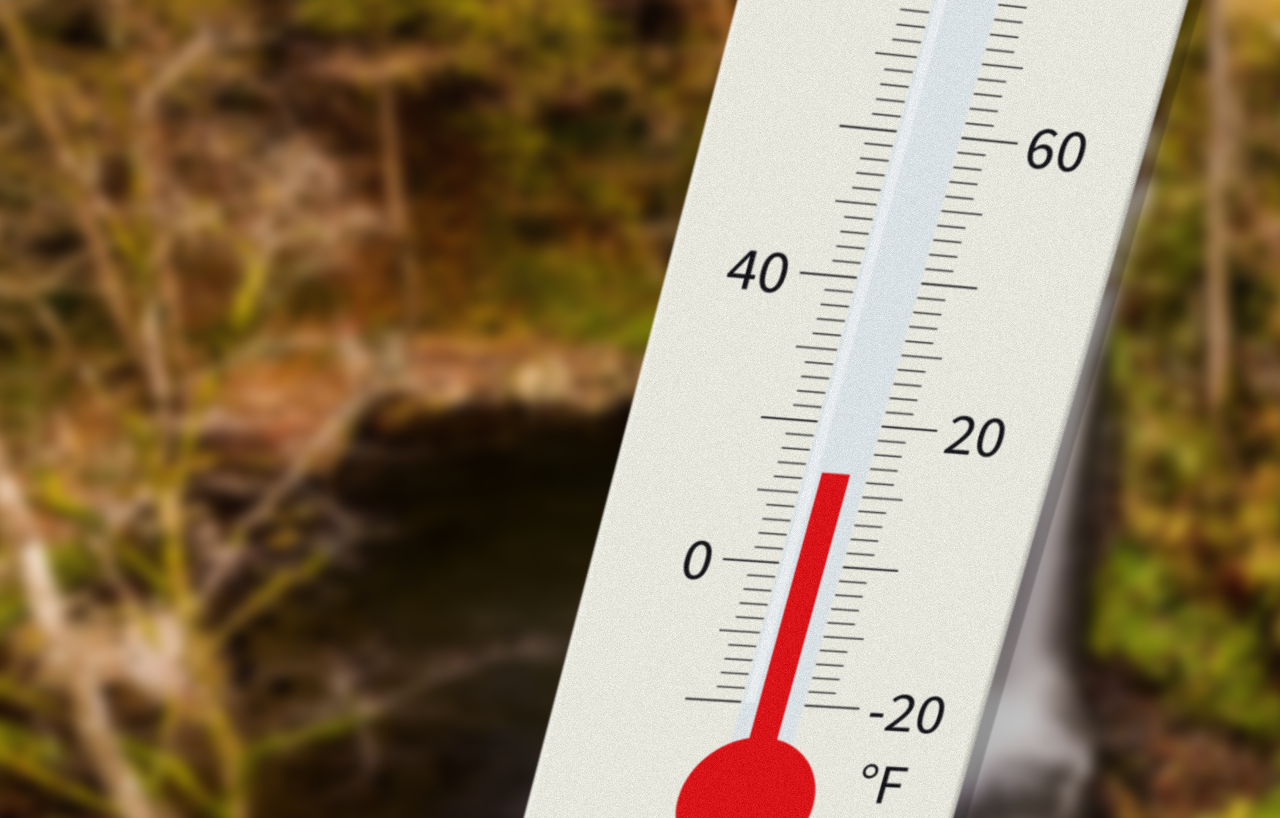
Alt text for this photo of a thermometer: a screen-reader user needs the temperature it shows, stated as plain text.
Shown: 13 °F
